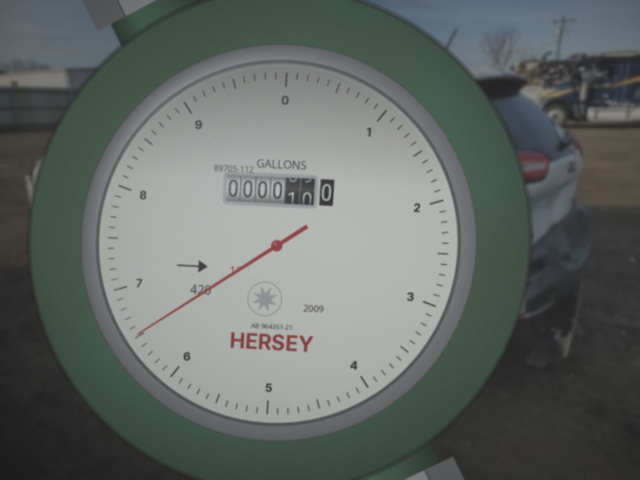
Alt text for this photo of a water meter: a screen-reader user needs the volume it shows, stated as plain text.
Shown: 96.5 gal
